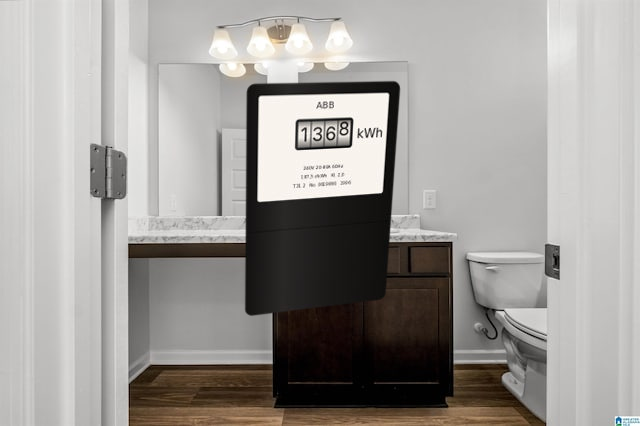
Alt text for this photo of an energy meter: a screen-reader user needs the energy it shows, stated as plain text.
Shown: 1368 kWh
